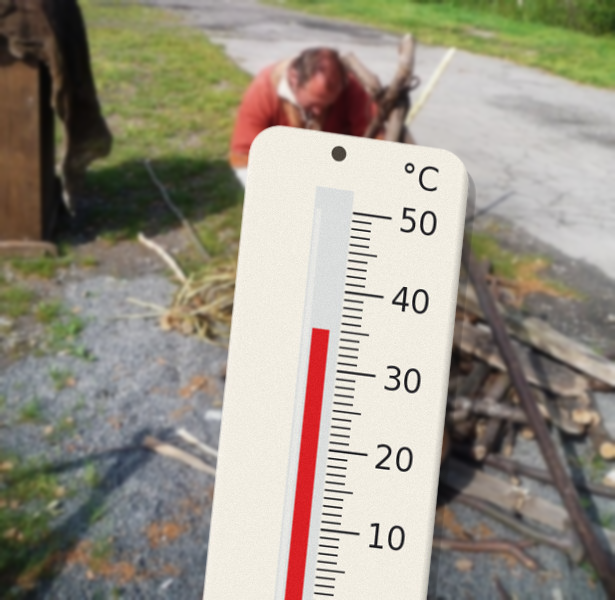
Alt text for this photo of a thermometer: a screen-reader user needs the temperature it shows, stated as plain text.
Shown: 35 °C
